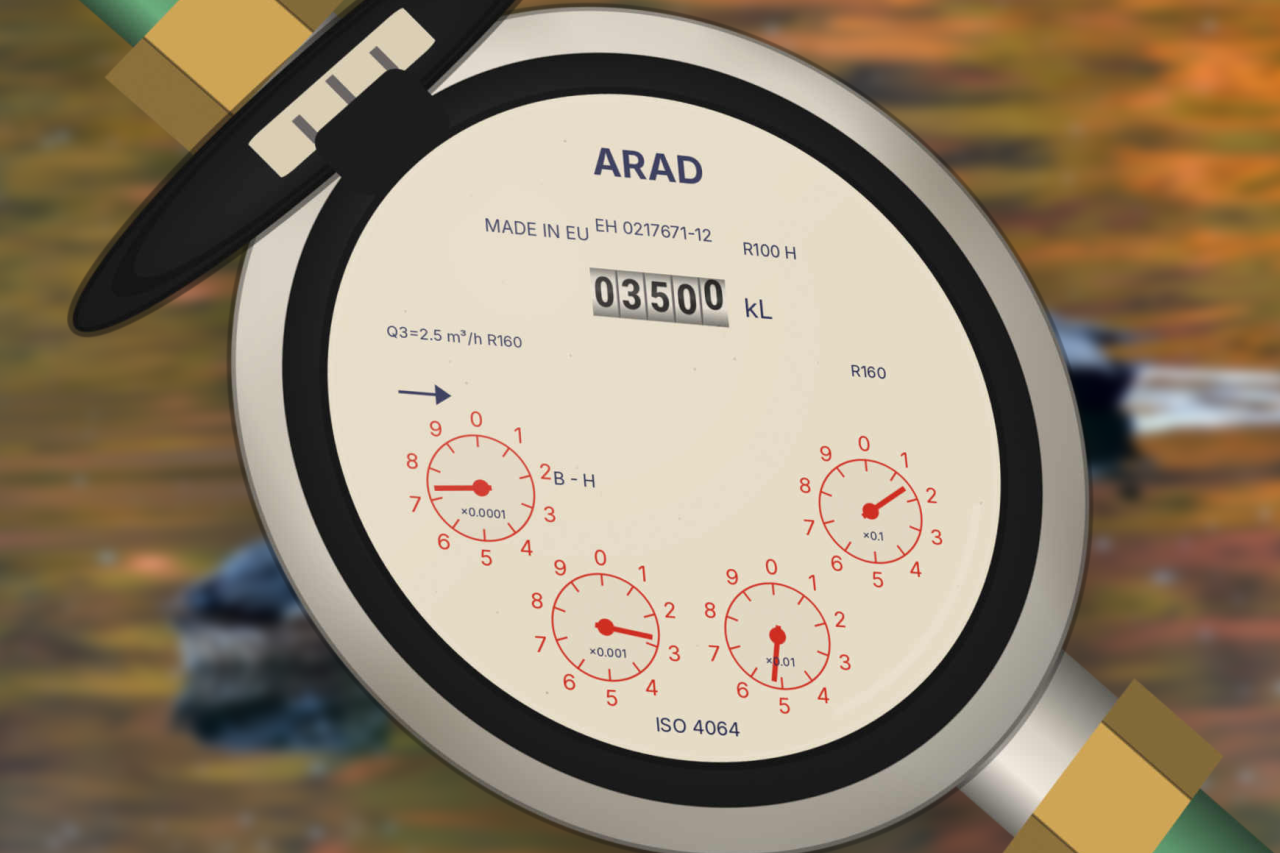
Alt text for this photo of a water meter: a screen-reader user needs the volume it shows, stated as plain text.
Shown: 3500.1527 kL
